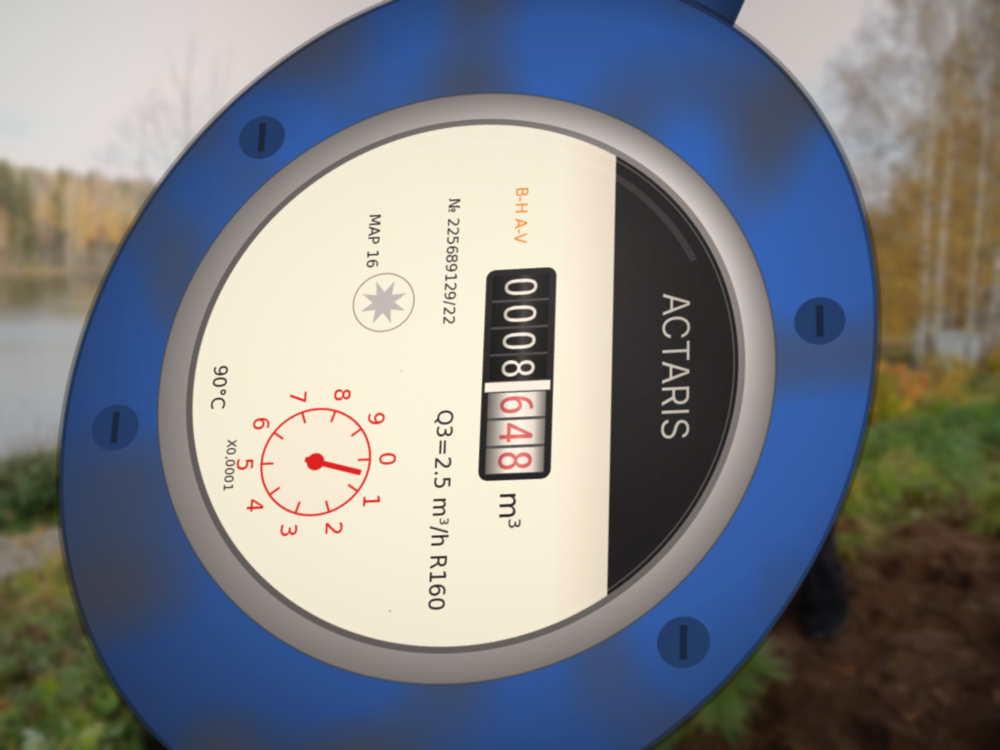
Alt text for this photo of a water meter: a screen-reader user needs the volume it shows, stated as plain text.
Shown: 8.6480 m³
